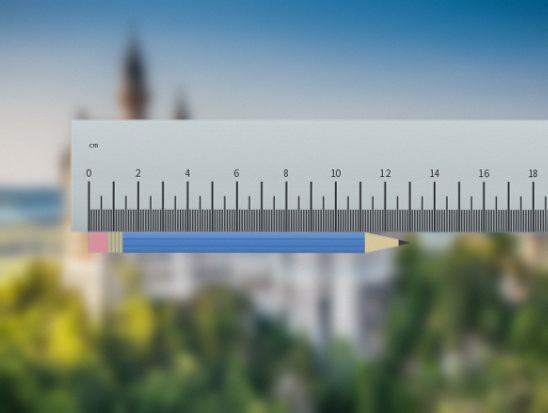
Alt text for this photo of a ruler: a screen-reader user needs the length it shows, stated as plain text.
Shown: 13 cm
